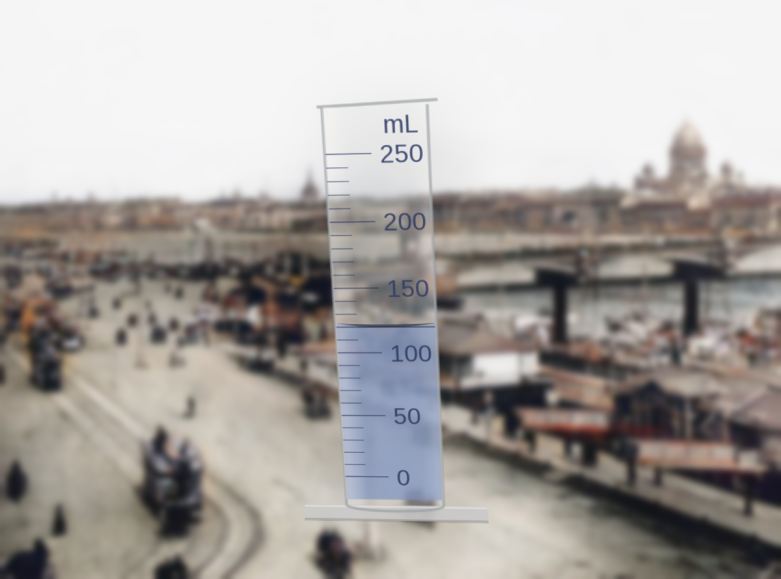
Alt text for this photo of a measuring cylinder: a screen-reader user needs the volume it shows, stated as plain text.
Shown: 120 mL
